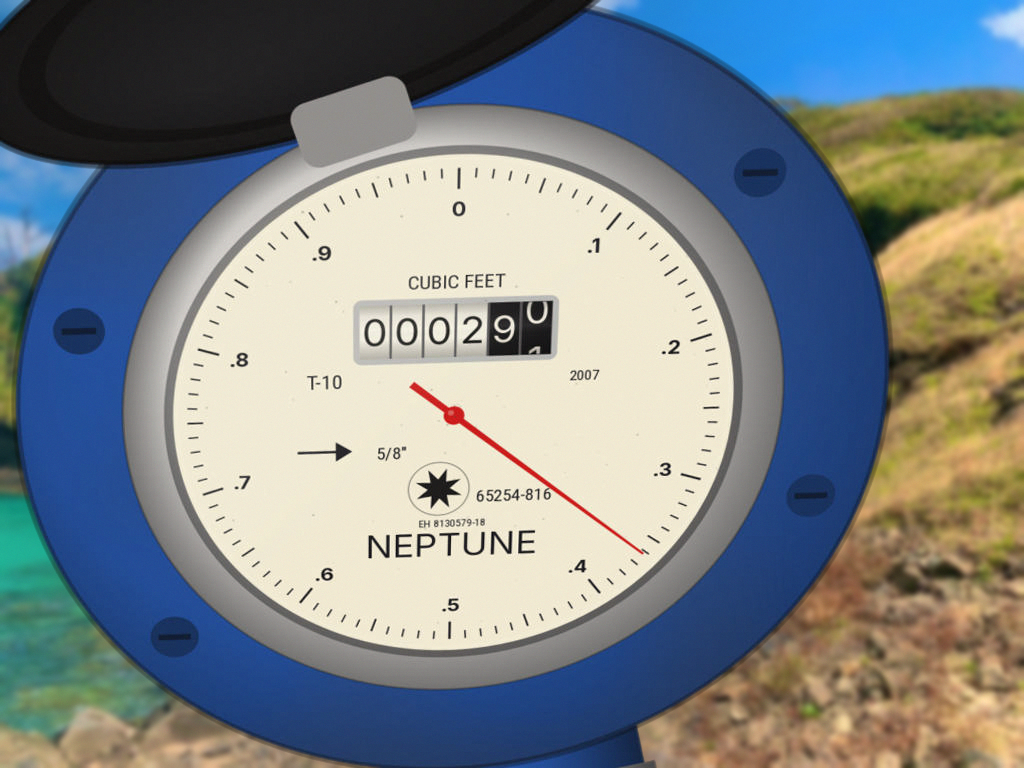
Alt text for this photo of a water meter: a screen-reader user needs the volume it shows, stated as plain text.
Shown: 290.36 ft³
